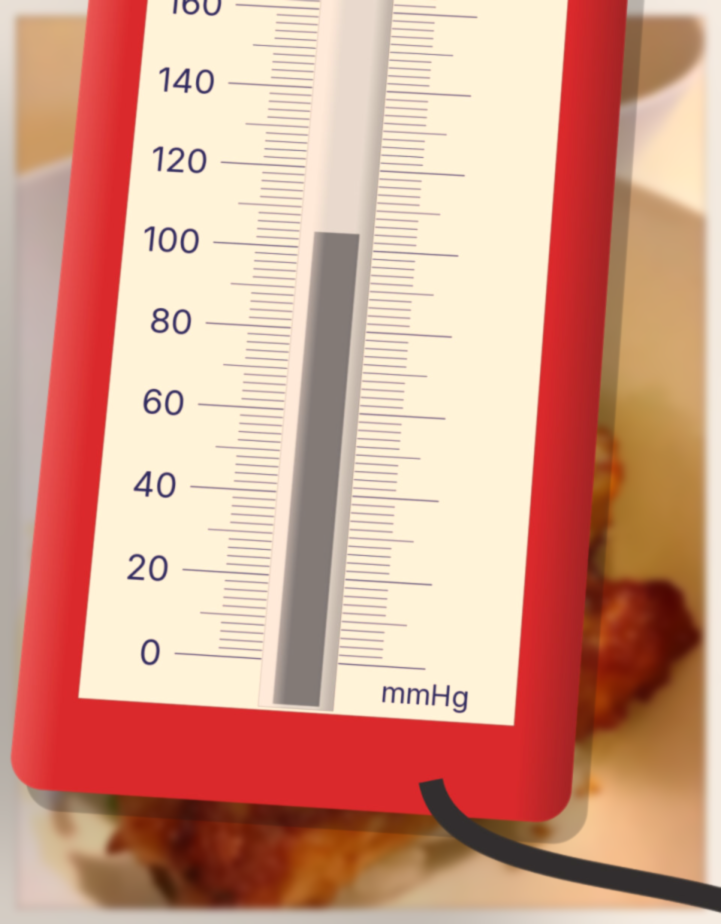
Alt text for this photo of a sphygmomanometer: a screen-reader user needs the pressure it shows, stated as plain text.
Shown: 104 mmHg
